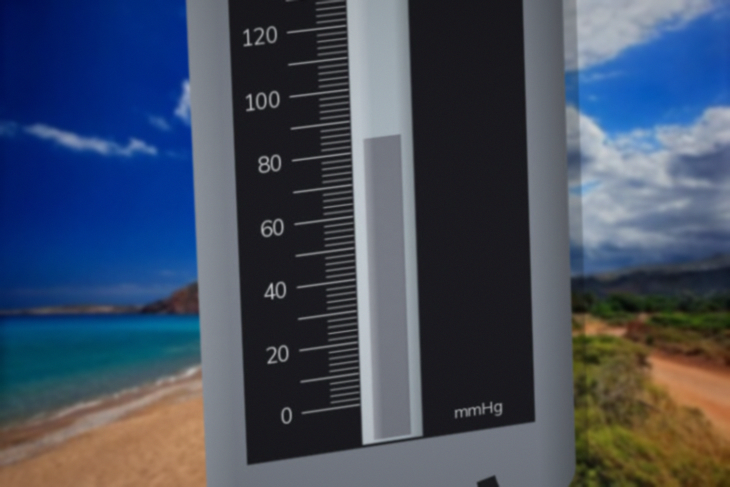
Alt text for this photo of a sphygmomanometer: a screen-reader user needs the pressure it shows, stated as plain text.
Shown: 84 mmHg
